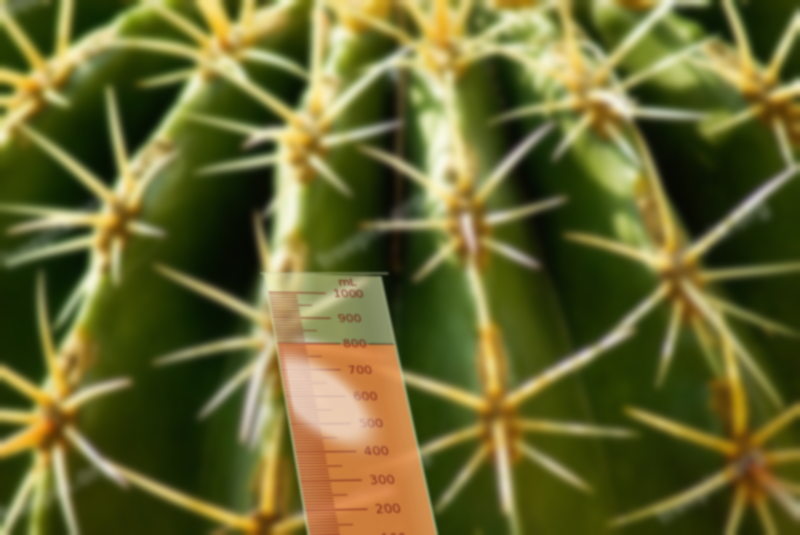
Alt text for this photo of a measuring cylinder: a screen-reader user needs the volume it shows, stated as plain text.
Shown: 800 mL
